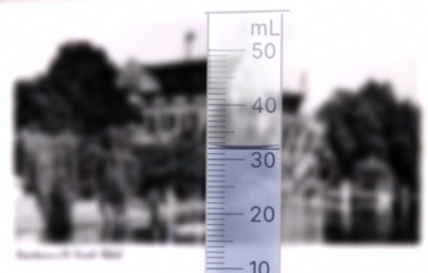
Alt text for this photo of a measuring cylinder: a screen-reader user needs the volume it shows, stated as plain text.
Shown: 32 mL
